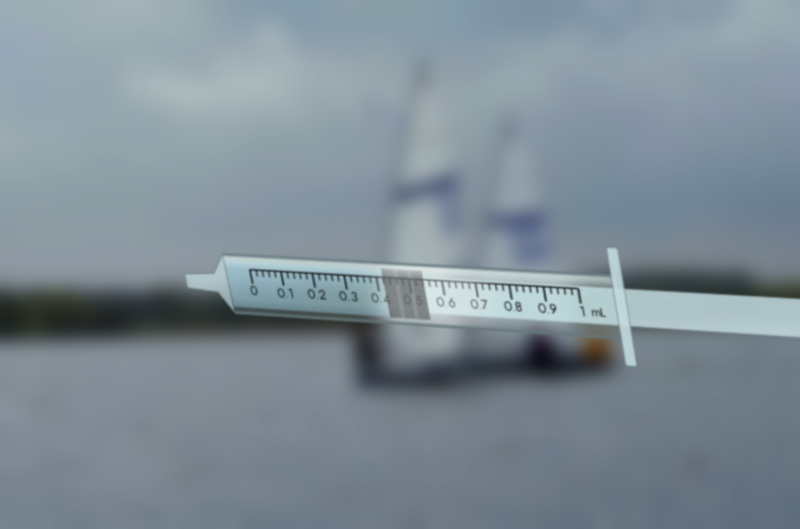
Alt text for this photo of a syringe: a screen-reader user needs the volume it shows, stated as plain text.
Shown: 0.42 mL
